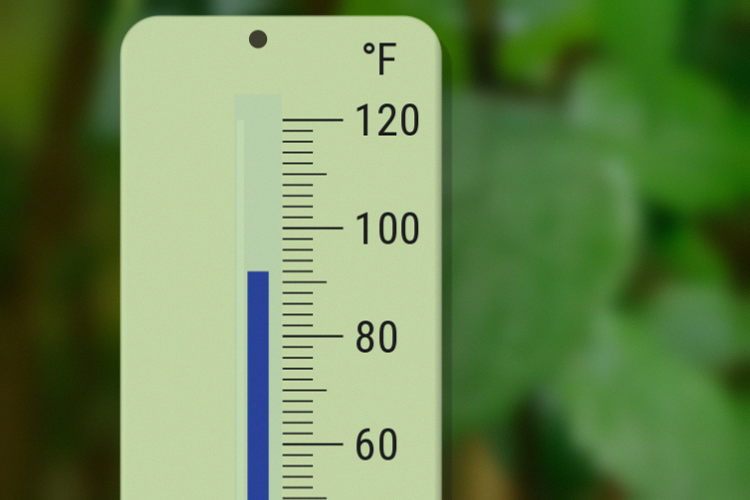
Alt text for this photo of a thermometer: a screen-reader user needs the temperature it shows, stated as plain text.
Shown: 92 °F
